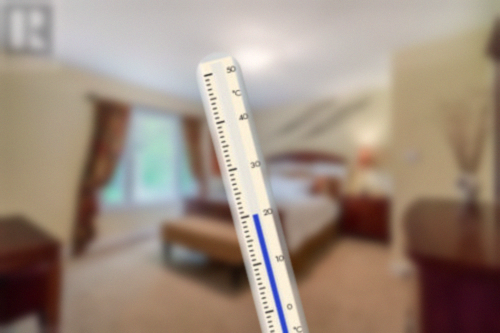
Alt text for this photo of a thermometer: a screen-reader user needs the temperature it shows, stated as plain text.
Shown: 20 °C
